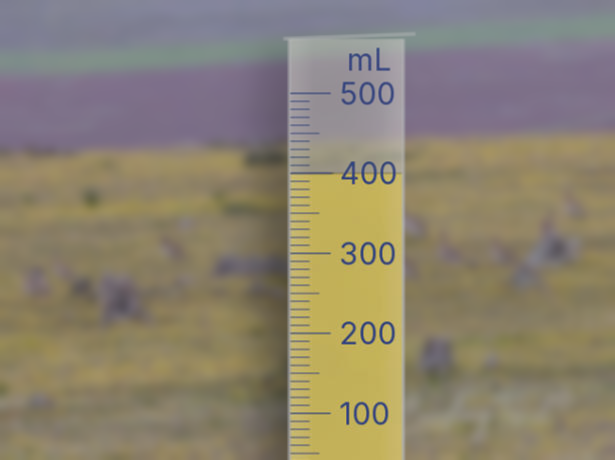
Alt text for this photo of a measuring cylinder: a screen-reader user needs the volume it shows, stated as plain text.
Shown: 400 mL
